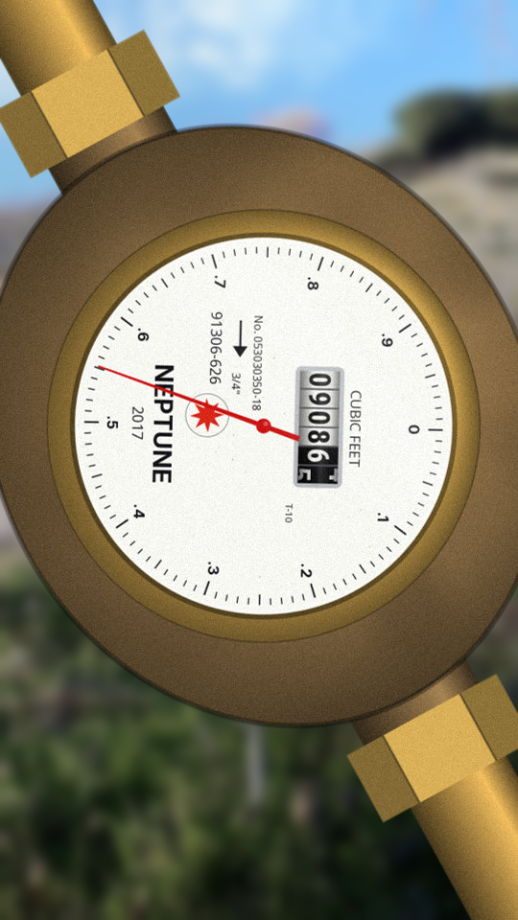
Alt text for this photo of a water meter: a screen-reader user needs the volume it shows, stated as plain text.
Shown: 90864.55 ft³
